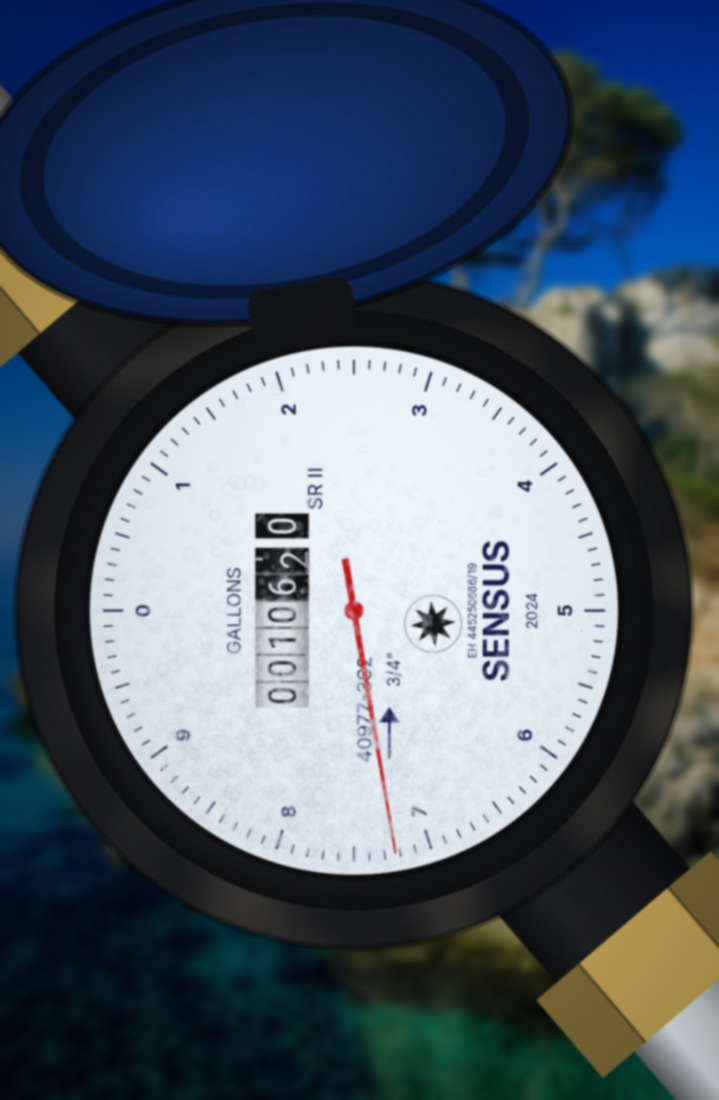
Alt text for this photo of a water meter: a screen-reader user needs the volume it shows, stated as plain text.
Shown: 10617.2 gal
